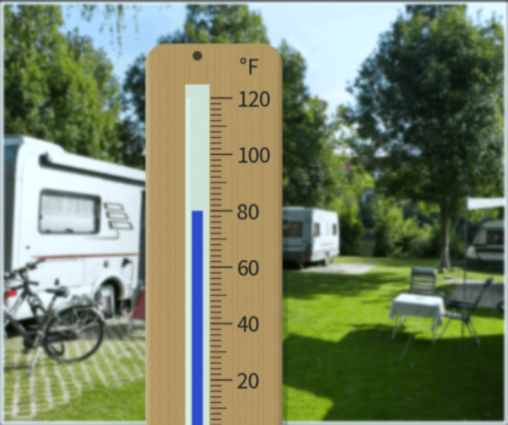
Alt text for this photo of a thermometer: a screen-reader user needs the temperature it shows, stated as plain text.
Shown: 80 °F
